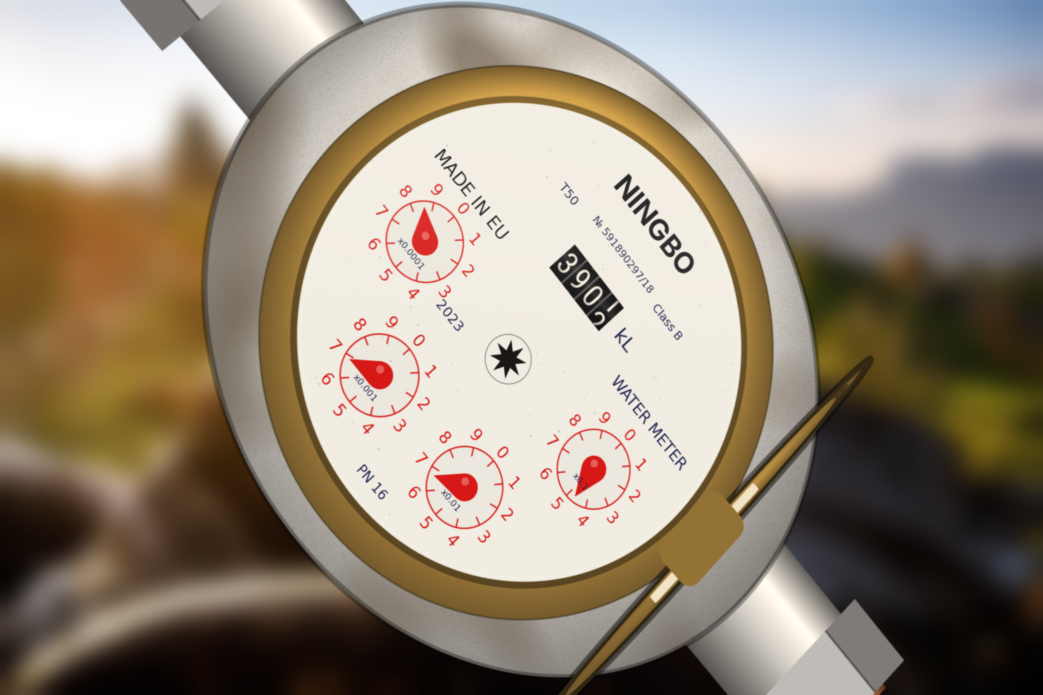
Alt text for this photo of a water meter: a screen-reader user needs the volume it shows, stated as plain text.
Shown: 3901.4668 kL
